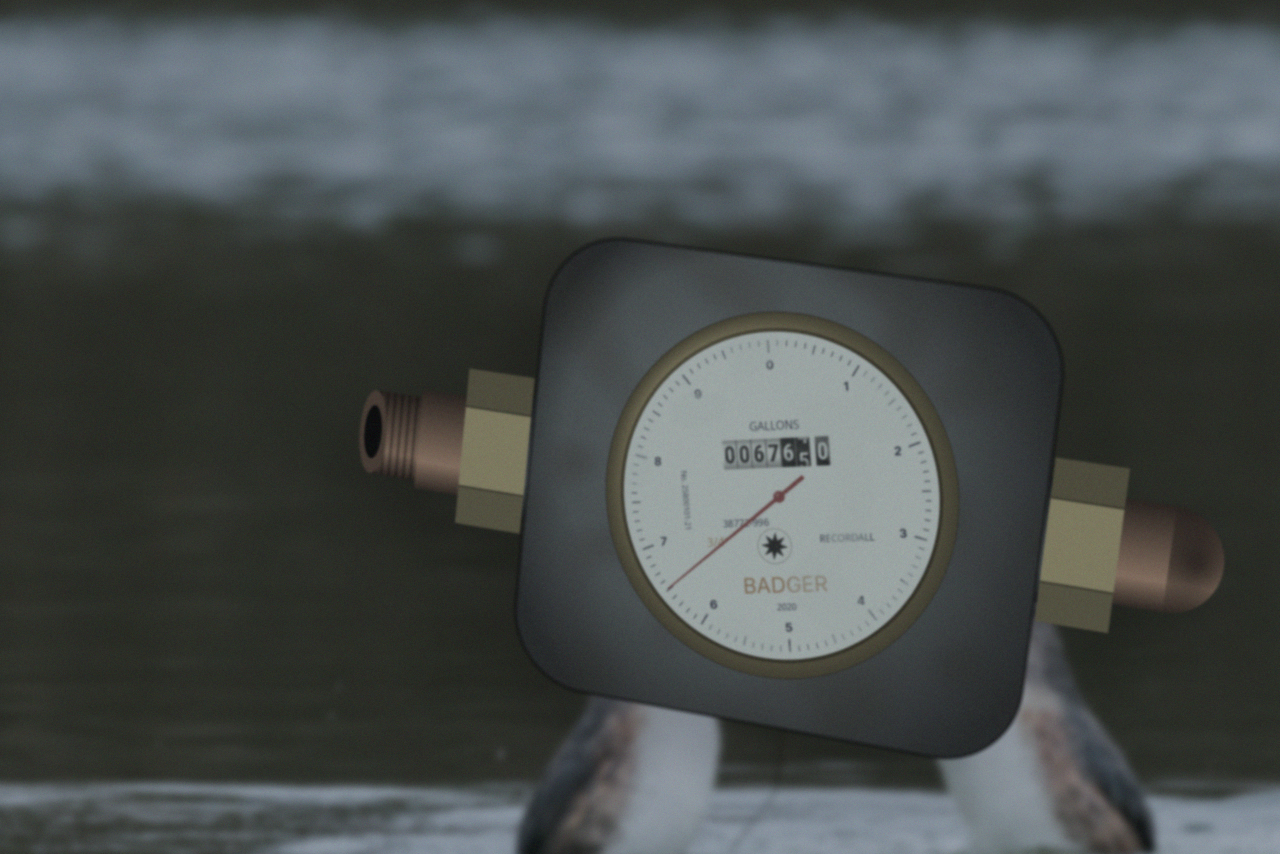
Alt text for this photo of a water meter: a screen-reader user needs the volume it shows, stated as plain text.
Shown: 67646.5 gal
